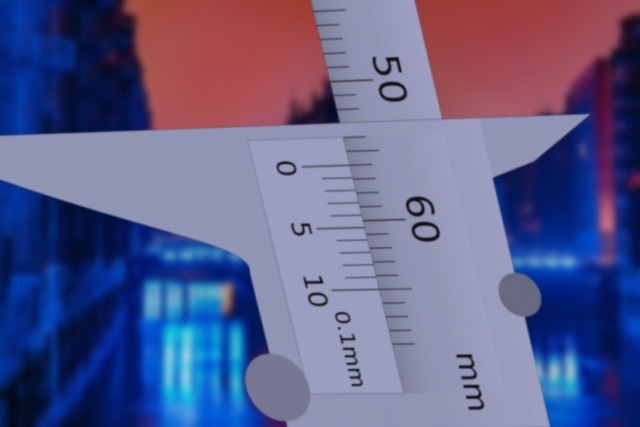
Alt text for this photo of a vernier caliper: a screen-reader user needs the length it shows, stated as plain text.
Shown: 56.0 mm
